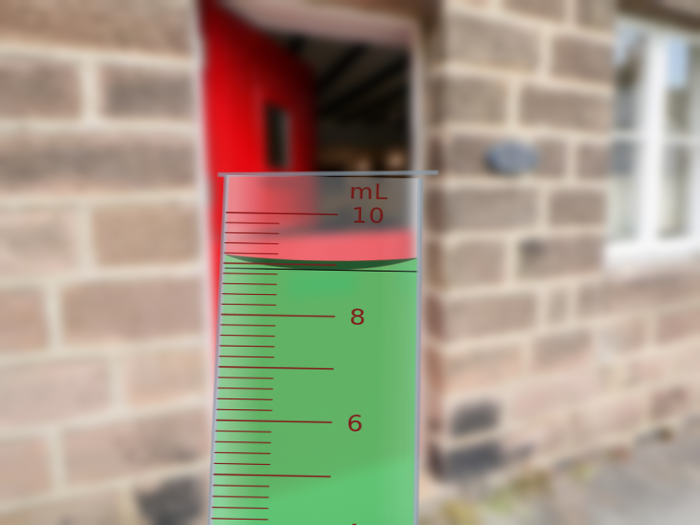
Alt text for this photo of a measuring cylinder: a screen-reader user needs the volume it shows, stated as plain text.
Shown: 8.9 mL
